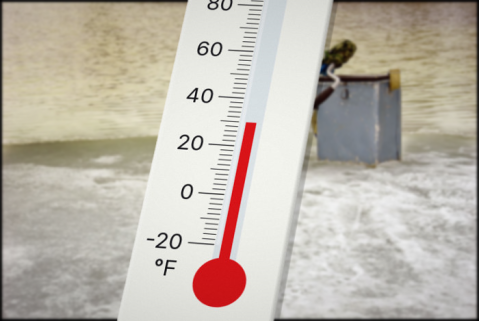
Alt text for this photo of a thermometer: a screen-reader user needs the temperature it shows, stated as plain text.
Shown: 30 °F
